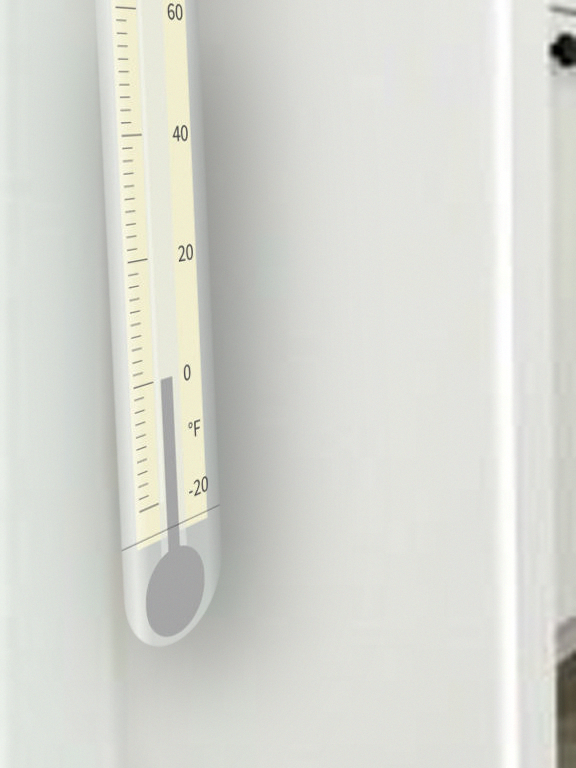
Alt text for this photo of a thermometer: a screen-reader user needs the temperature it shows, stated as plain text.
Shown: 0 °F
